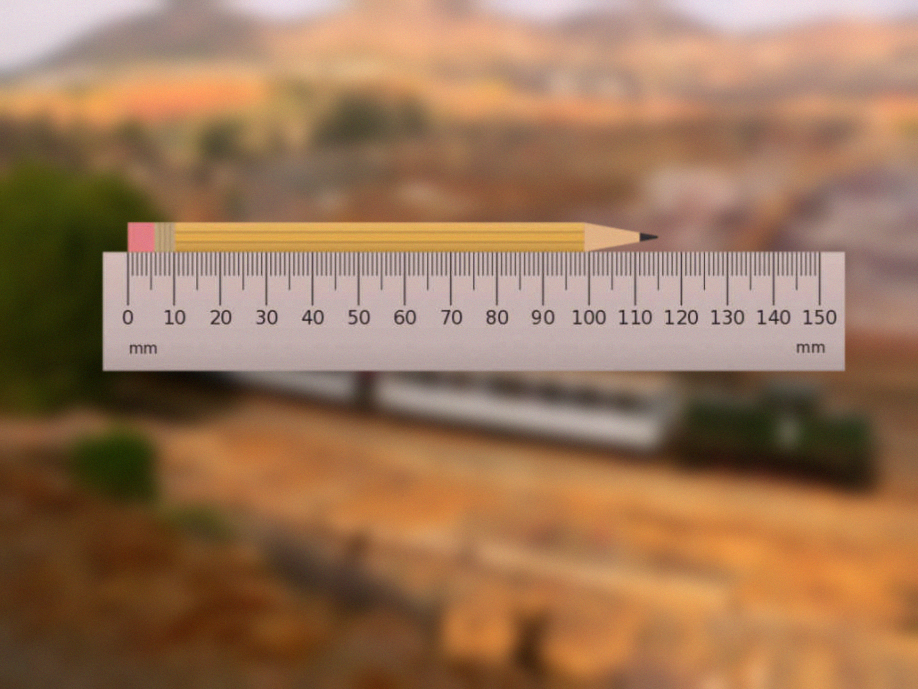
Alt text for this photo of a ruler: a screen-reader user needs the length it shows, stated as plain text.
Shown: 115 mm
